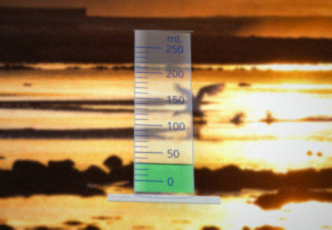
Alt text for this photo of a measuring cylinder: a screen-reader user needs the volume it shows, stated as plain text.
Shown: 30 mL
